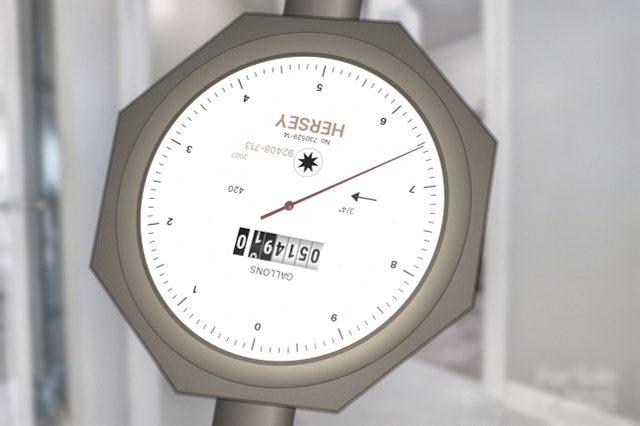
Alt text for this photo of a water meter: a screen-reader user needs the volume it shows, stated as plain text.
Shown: 514906.5 gal
